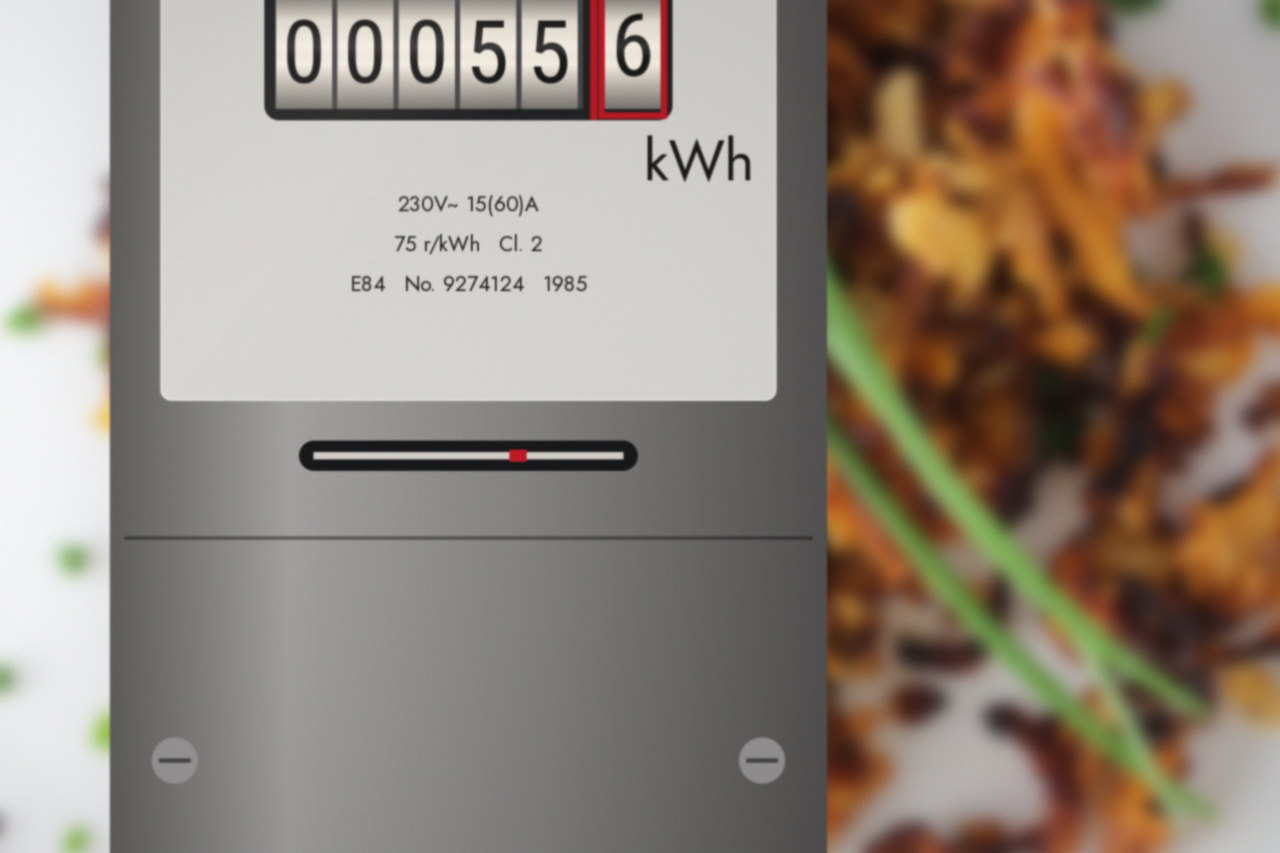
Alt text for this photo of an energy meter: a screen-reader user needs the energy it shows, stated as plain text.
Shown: 55.6 kWh
